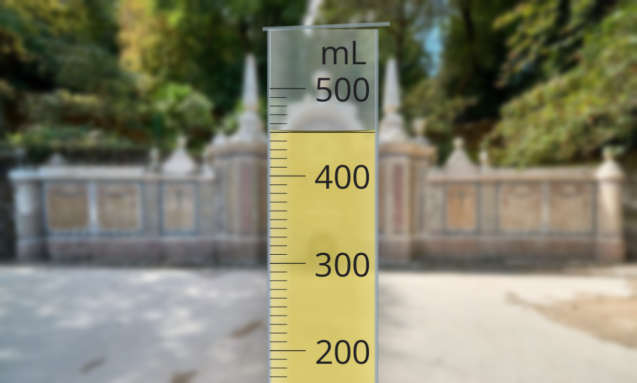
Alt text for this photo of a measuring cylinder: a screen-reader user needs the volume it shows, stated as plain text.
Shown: 450 mL
